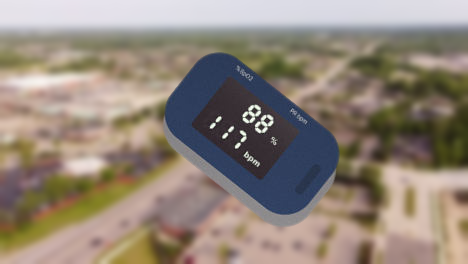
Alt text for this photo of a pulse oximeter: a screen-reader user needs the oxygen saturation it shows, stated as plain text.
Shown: 88 %
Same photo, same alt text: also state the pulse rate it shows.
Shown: 117 bpm
